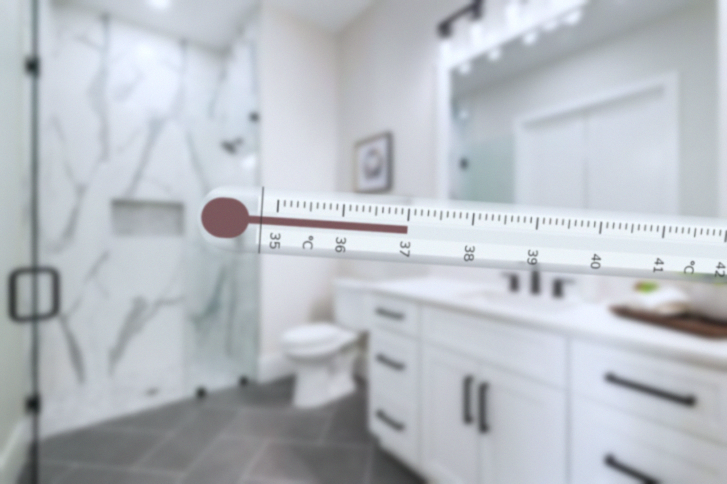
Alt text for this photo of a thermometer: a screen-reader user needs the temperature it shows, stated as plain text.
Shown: 37 °C
